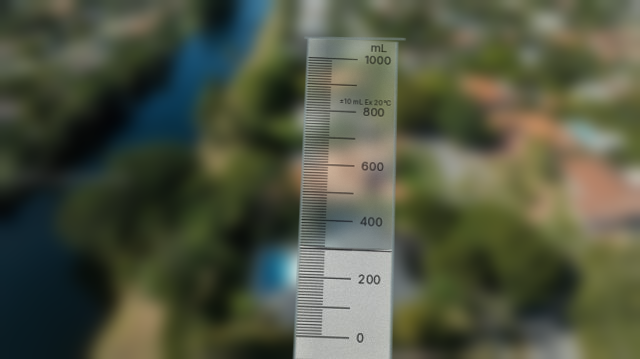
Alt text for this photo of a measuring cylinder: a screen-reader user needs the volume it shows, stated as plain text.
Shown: 300 mL
